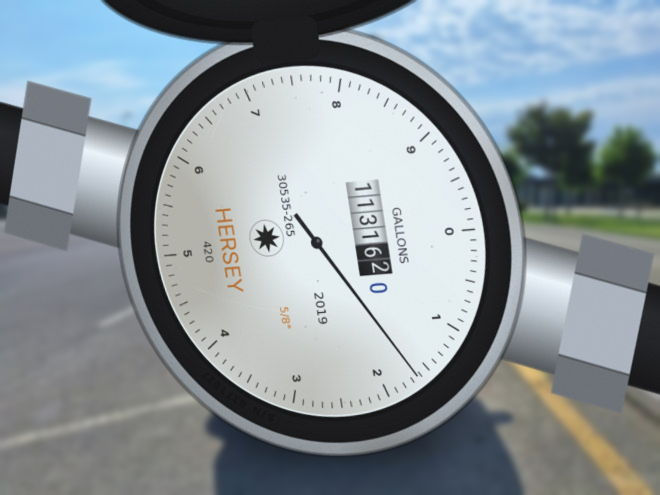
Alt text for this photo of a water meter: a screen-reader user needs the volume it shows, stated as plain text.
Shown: 1131621.6 gal
